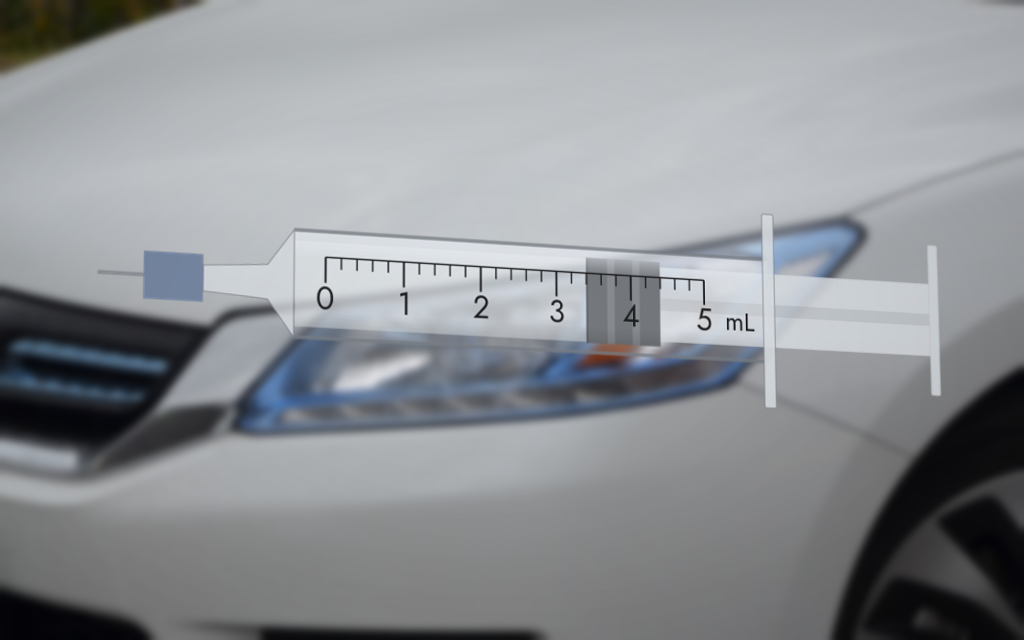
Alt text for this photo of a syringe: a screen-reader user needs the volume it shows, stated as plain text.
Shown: 3.4 mL
